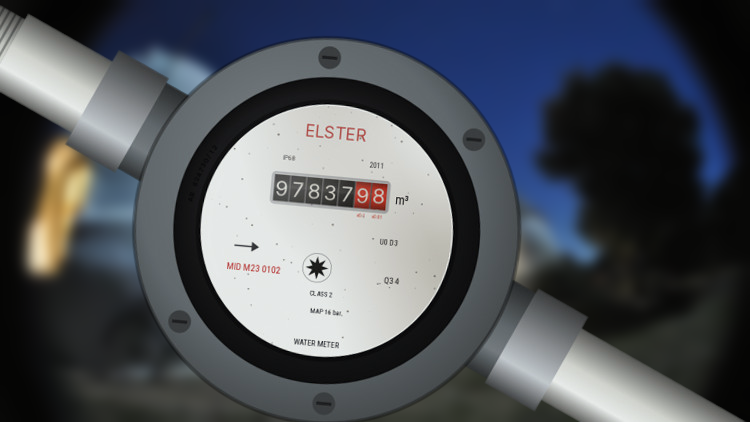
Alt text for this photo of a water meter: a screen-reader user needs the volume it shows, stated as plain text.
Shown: 97837.98 m³
